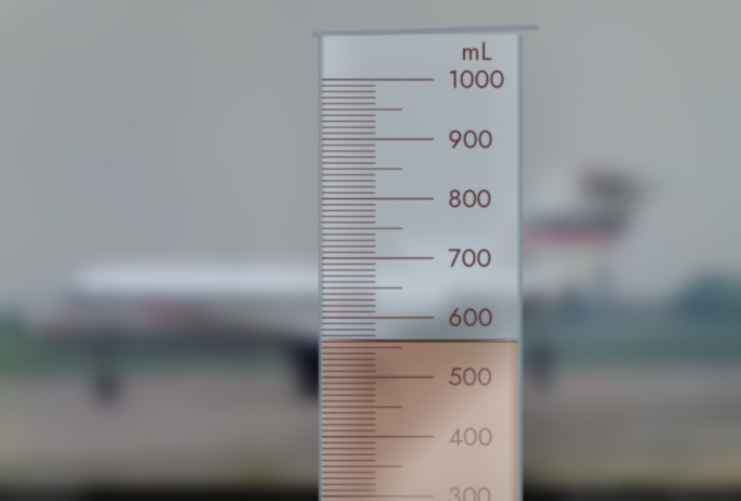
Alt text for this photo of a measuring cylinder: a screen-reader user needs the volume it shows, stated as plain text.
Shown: 560 mL
